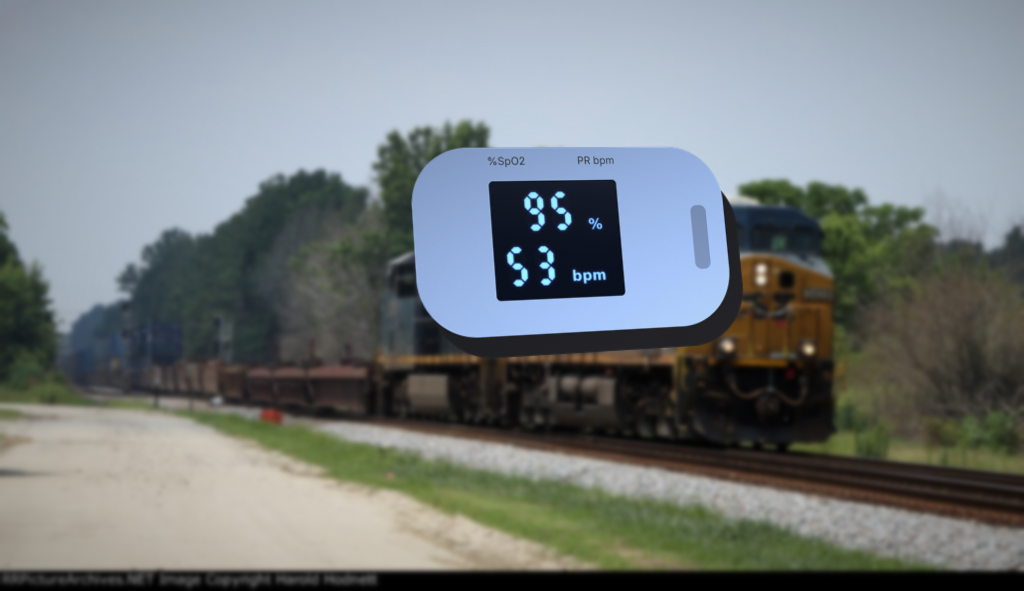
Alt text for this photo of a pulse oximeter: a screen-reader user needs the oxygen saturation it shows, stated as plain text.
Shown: 95 %
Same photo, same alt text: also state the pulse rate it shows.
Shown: 53 bpm
